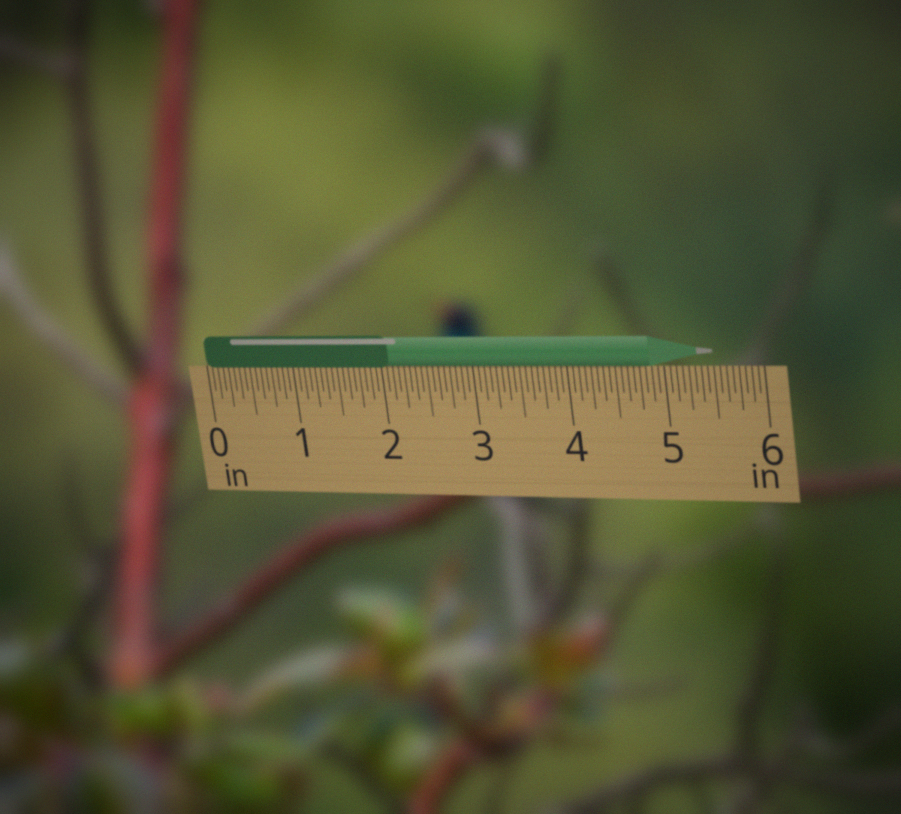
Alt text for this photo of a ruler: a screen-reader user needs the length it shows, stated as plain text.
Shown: 5.5 in
